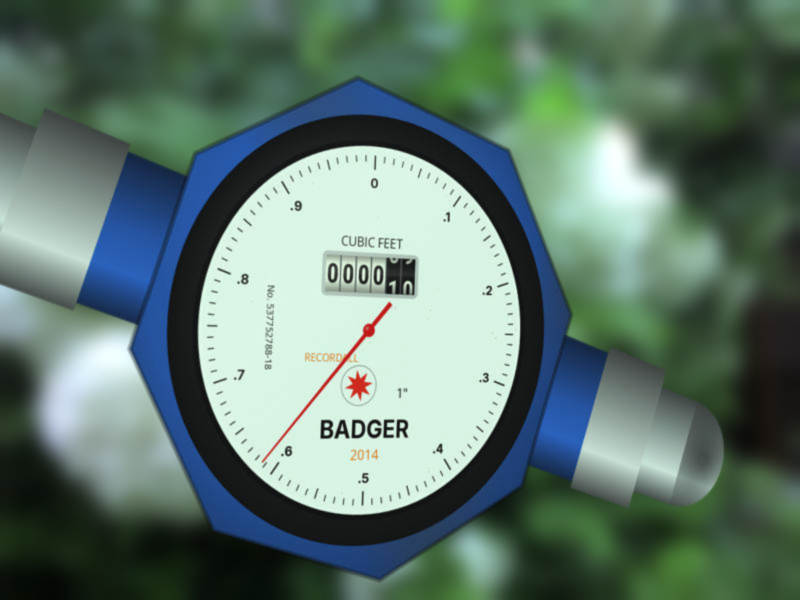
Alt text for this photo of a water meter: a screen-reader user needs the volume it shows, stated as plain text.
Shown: 9.61 ft³
